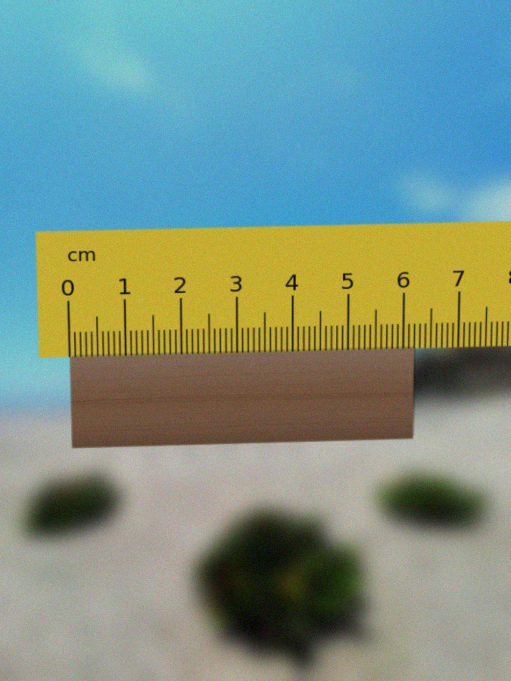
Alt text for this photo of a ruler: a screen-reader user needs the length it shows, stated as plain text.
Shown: 6.2 cm
